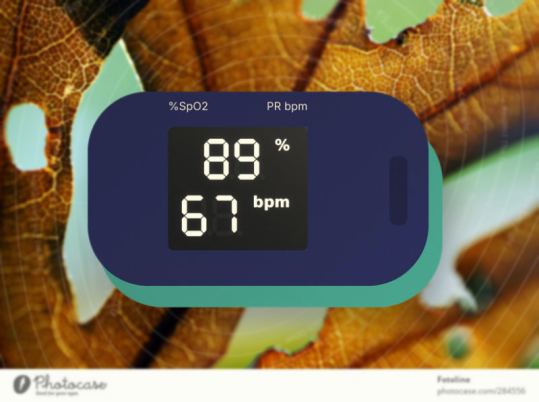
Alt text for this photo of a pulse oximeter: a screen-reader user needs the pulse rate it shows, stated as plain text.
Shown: 67 bpm
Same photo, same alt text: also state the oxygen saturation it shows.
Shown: 89 %
